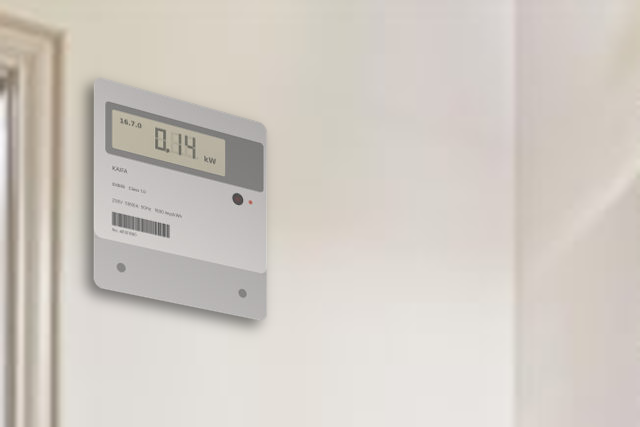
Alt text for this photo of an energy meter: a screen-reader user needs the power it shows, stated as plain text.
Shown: 0.14 kW
